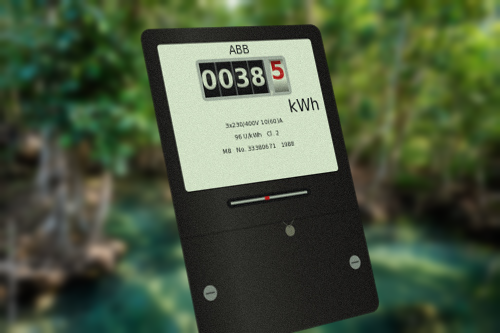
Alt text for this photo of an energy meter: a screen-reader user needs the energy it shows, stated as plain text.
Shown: 38.5 kWh
